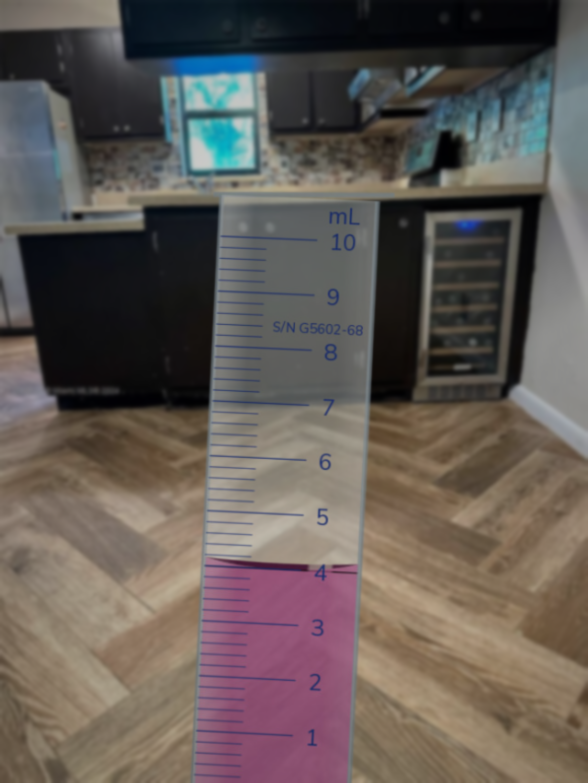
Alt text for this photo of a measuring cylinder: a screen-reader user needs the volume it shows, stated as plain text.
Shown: 4 mL
